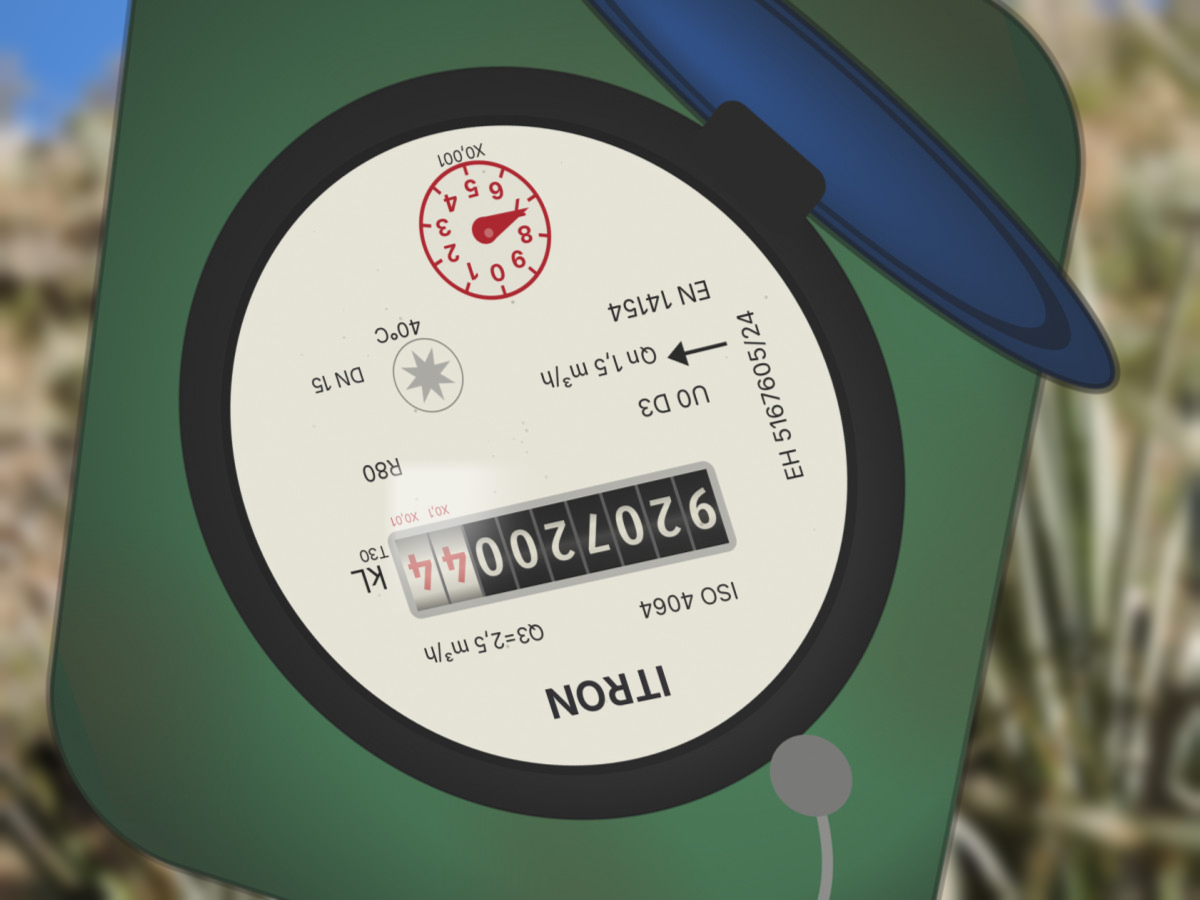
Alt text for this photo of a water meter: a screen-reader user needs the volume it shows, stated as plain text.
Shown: 9207200.447 kL
